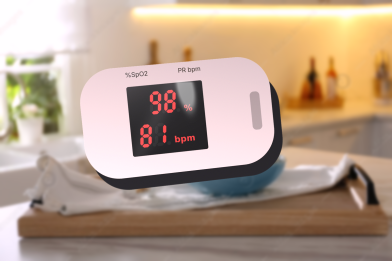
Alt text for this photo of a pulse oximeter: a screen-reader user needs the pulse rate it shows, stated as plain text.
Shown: 81 bpm
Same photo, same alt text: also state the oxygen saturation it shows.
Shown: 98 %
